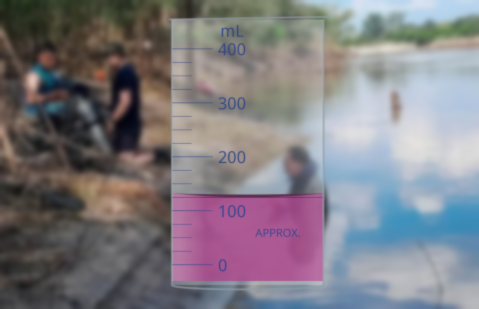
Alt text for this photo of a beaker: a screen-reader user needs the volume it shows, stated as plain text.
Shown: 125 mL
